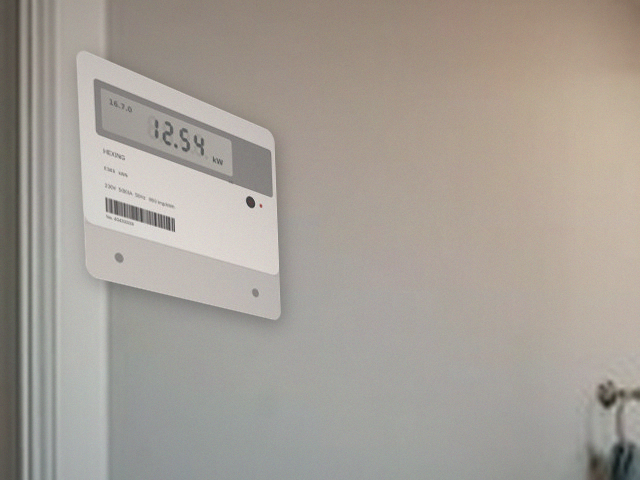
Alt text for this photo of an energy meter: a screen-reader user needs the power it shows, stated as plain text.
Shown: 12.54 kW
